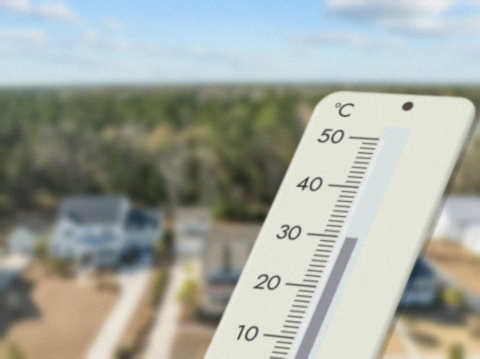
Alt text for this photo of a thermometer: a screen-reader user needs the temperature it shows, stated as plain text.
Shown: 30 °C
